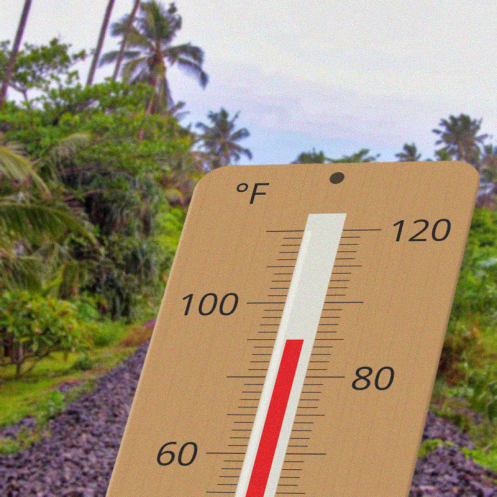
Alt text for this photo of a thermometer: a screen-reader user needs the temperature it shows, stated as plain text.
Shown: 90 °F
